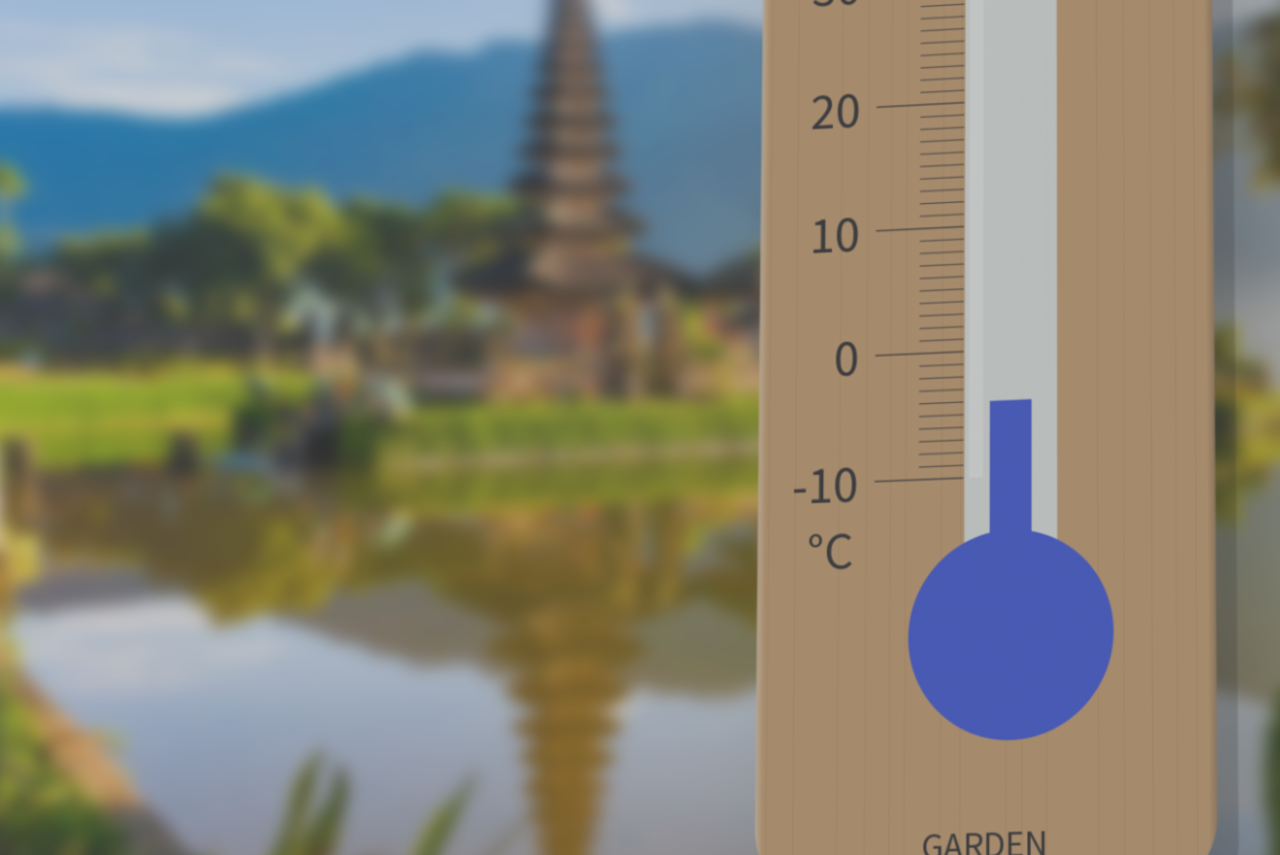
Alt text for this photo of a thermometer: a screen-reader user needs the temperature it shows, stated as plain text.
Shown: -4 °C
